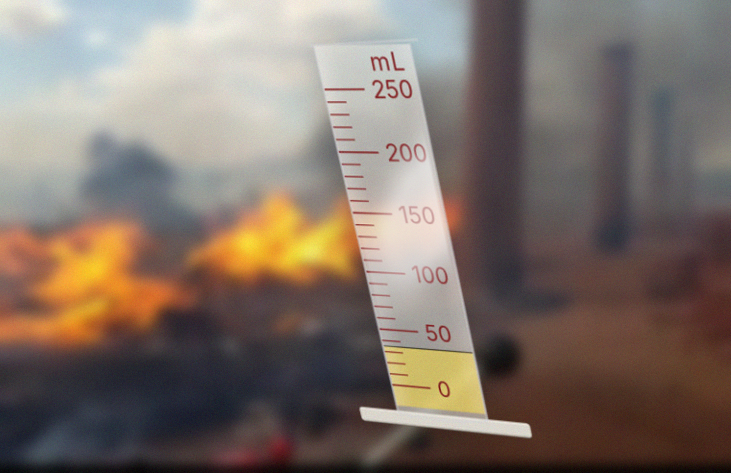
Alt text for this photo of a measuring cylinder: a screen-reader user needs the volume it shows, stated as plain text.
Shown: 35 mL
